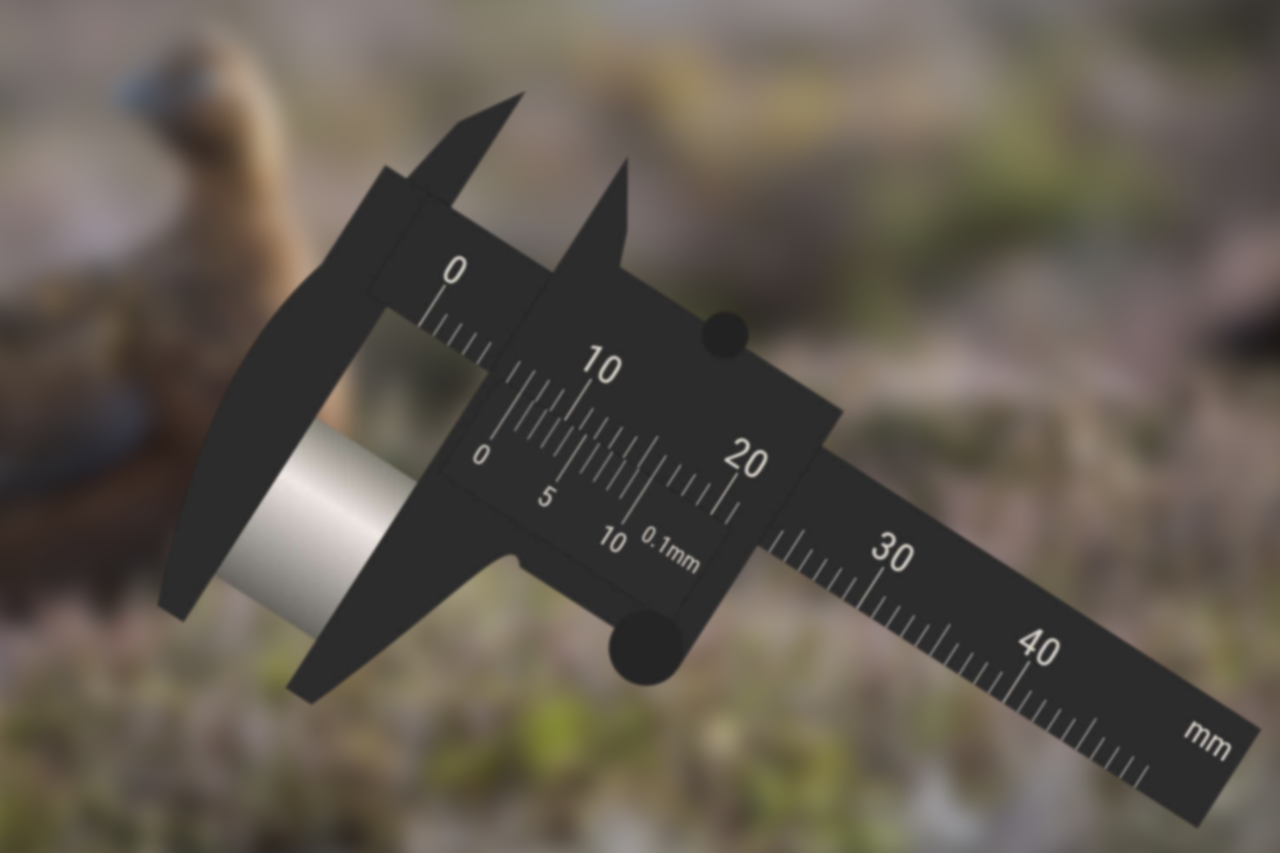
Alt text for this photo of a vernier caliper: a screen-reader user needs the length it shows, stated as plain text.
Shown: 7.0 mm
